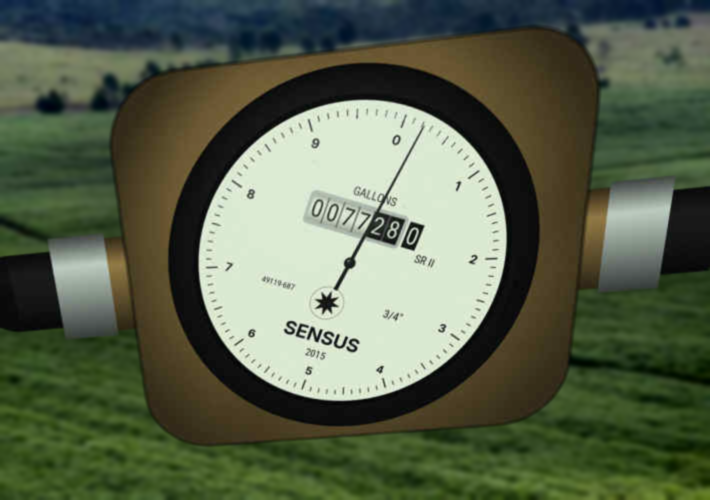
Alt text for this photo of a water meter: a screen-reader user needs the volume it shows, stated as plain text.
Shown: 77280.2 gal
